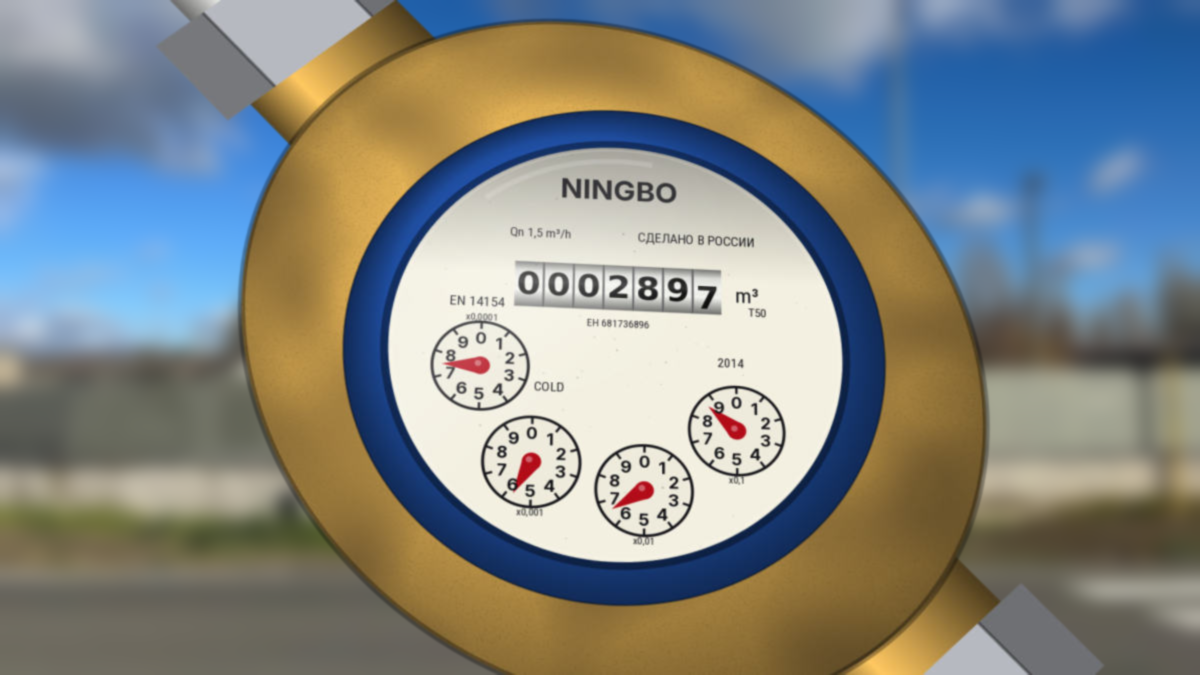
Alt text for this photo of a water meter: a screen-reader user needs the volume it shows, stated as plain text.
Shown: 2896.8657 m³
